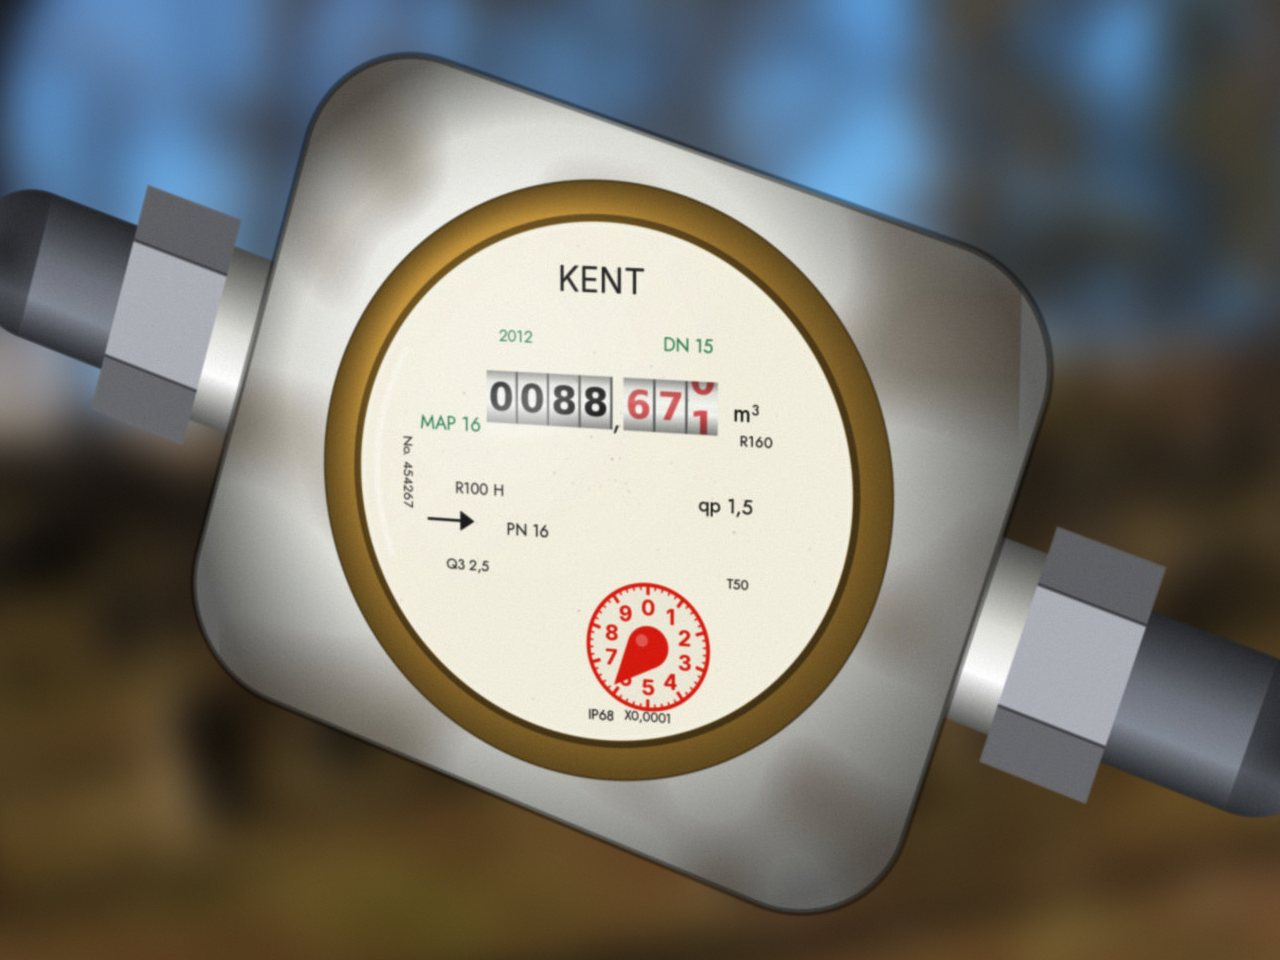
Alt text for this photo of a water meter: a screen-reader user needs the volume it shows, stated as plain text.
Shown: 88.6706 m³
